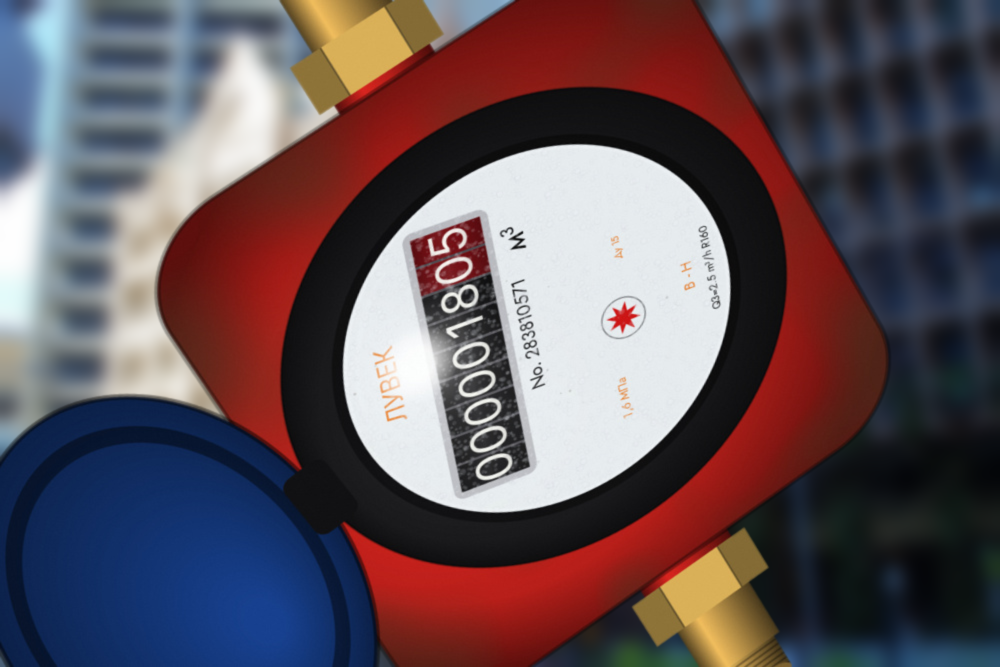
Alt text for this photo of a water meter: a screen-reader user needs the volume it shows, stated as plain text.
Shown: 18.05 m³
